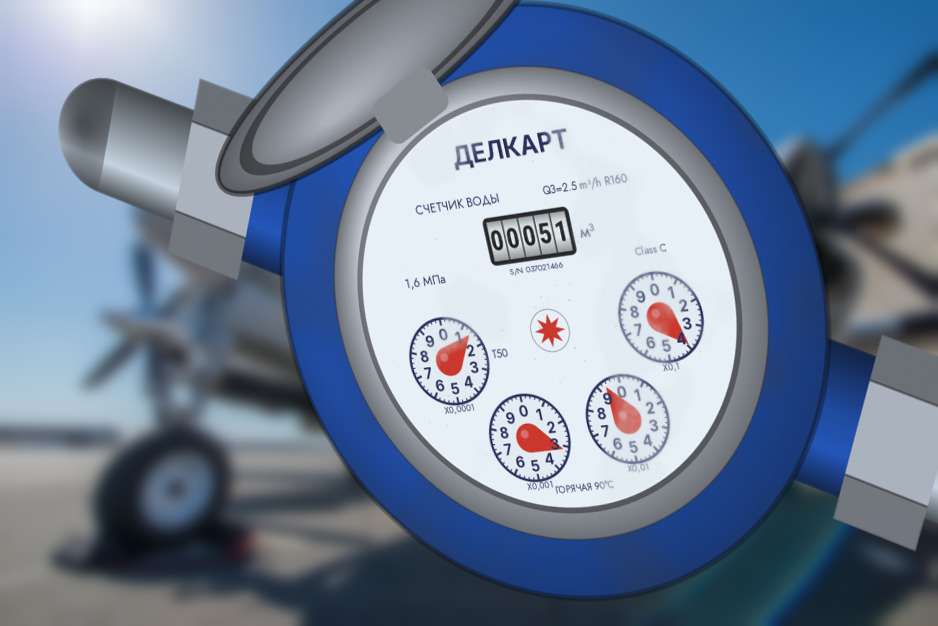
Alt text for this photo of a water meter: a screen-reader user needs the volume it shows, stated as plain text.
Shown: 51.3931 m³
